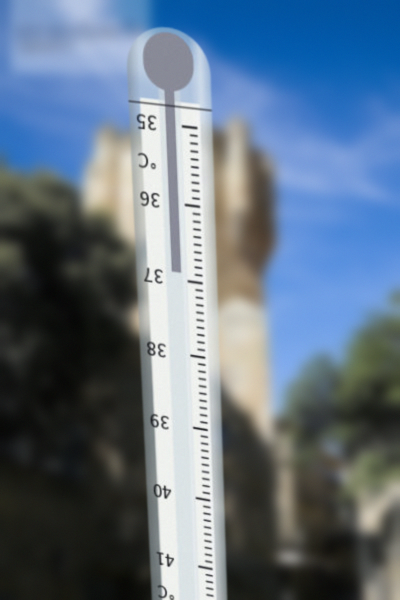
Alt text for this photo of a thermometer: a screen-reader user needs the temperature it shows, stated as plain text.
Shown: 36.9 °C
